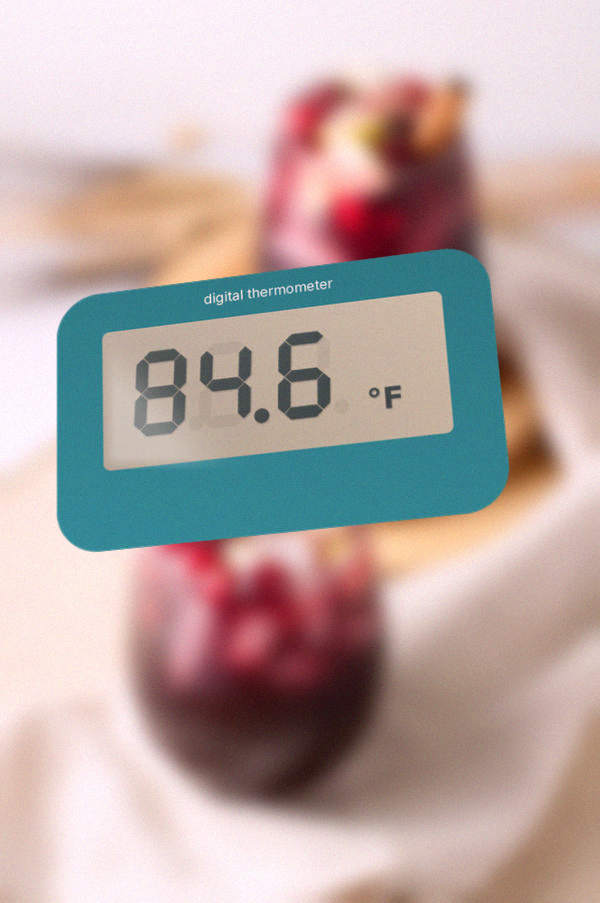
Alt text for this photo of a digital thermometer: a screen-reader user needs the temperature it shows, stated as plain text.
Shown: 84.6 °F
